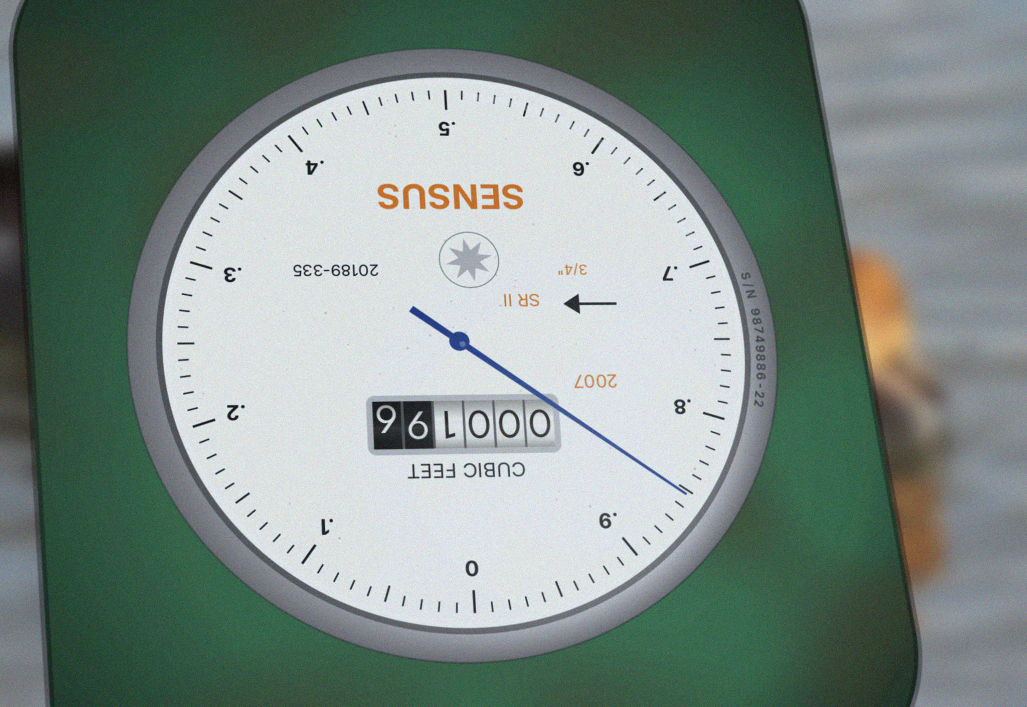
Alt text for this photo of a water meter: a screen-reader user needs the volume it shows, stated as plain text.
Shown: 195.85 ft³
